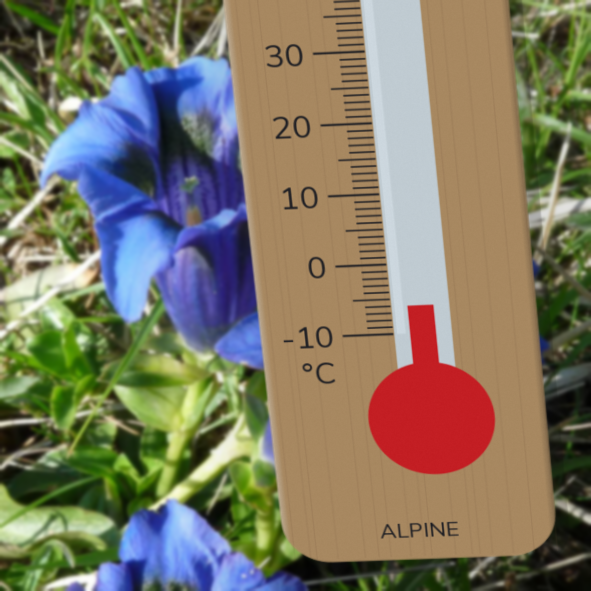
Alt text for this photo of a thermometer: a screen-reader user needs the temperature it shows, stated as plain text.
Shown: -6 °C
